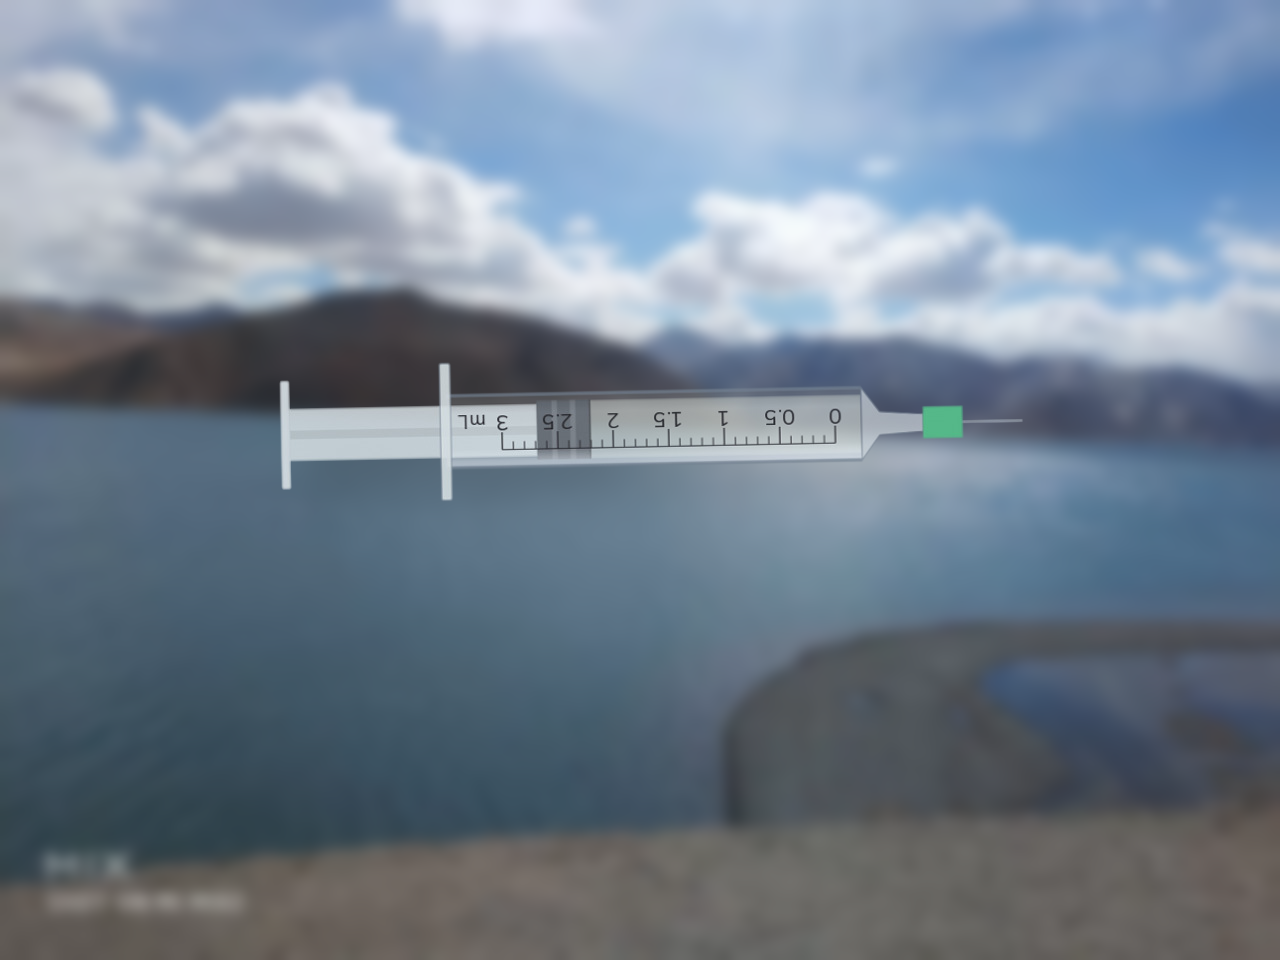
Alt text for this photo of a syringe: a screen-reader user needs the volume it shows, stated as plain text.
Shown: 2.2 mL
